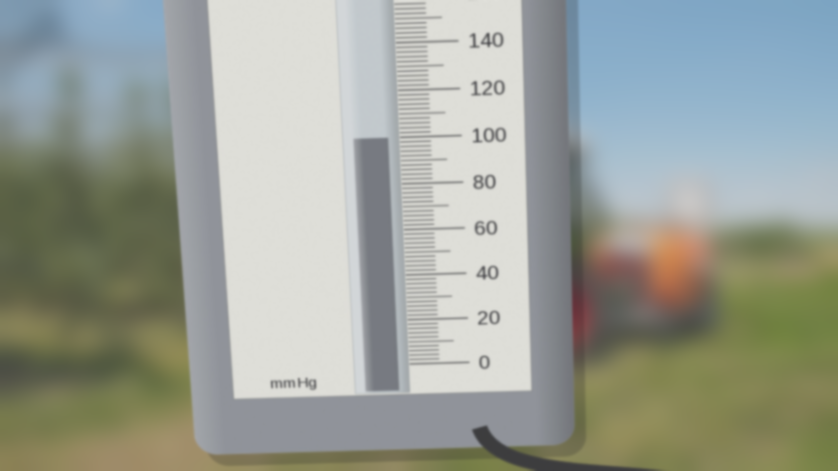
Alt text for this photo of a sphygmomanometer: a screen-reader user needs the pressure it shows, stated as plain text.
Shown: 100 mmHg
